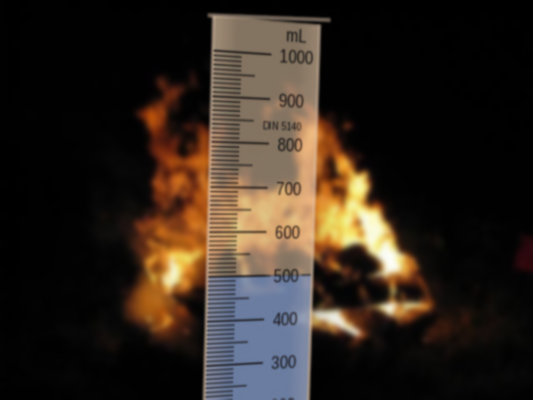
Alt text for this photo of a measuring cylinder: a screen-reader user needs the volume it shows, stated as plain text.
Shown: 500 mL
